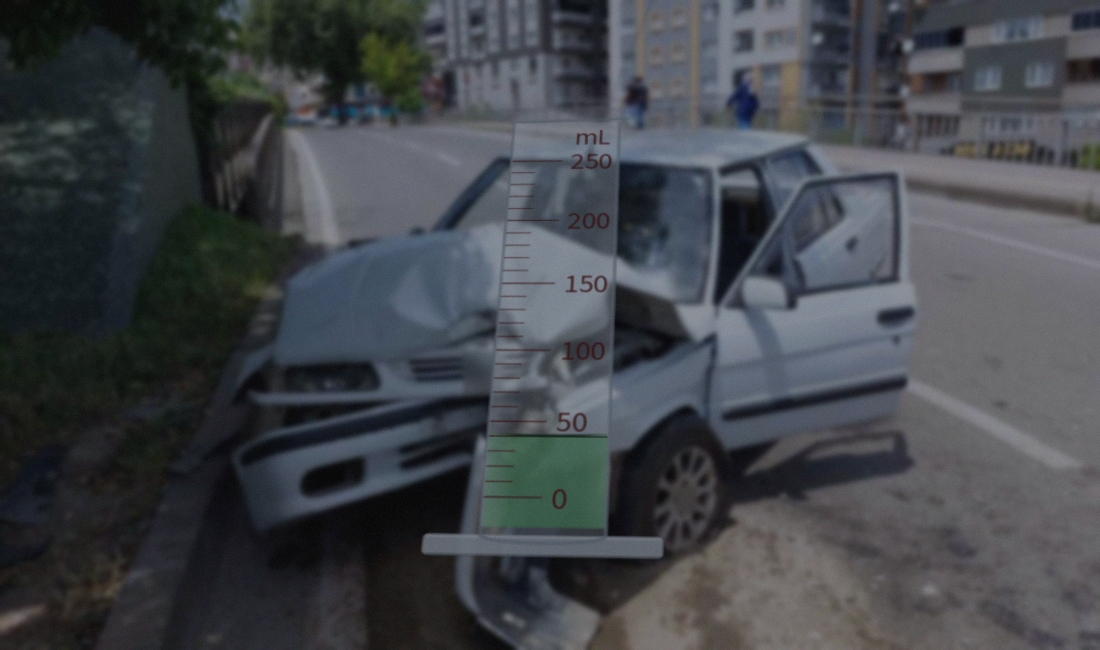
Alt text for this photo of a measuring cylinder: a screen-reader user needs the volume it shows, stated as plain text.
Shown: 40 mL
